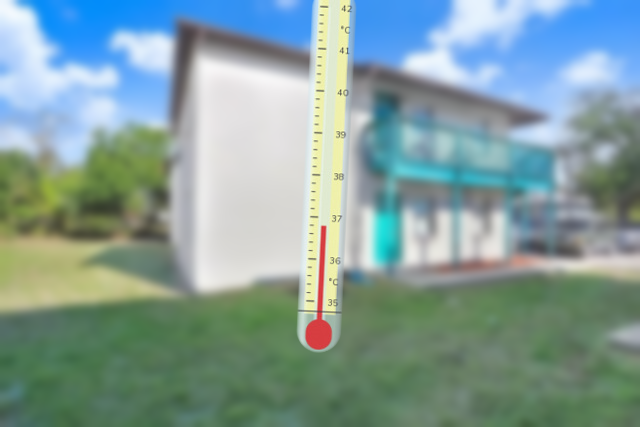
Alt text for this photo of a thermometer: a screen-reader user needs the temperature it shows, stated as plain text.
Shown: 36.8 °C
